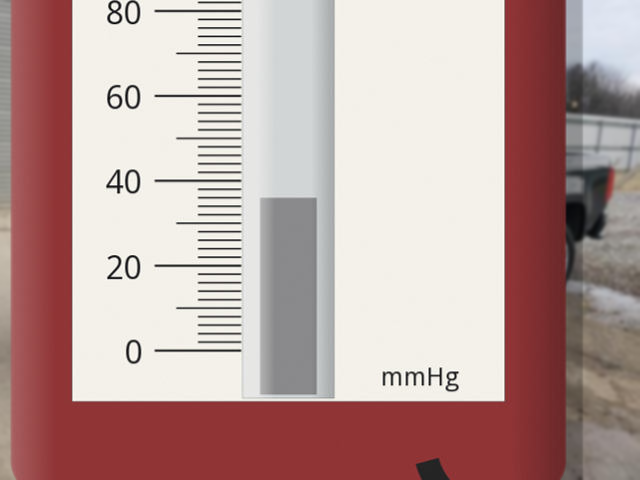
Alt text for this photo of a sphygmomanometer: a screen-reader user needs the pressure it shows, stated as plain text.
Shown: 36 mmHg
